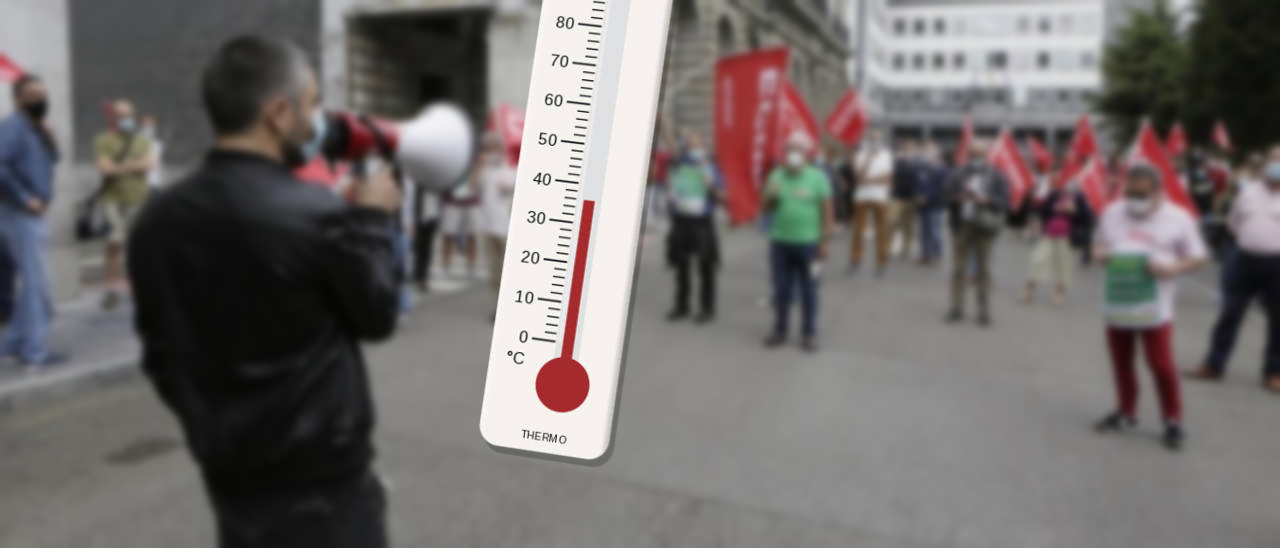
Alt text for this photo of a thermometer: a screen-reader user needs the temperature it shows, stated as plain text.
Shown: 36 °C
